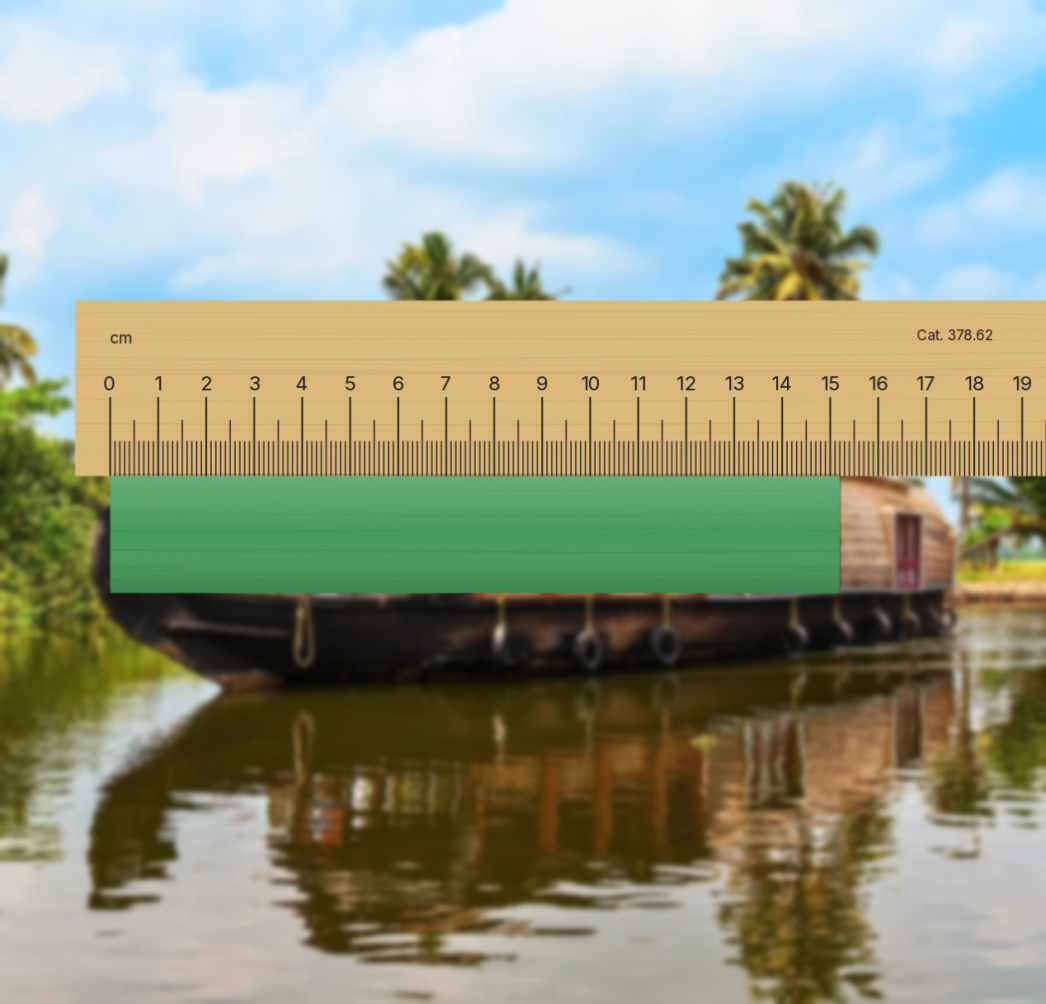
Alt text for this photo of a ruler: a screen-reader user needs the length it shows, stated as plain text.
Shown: 15.2 cm
